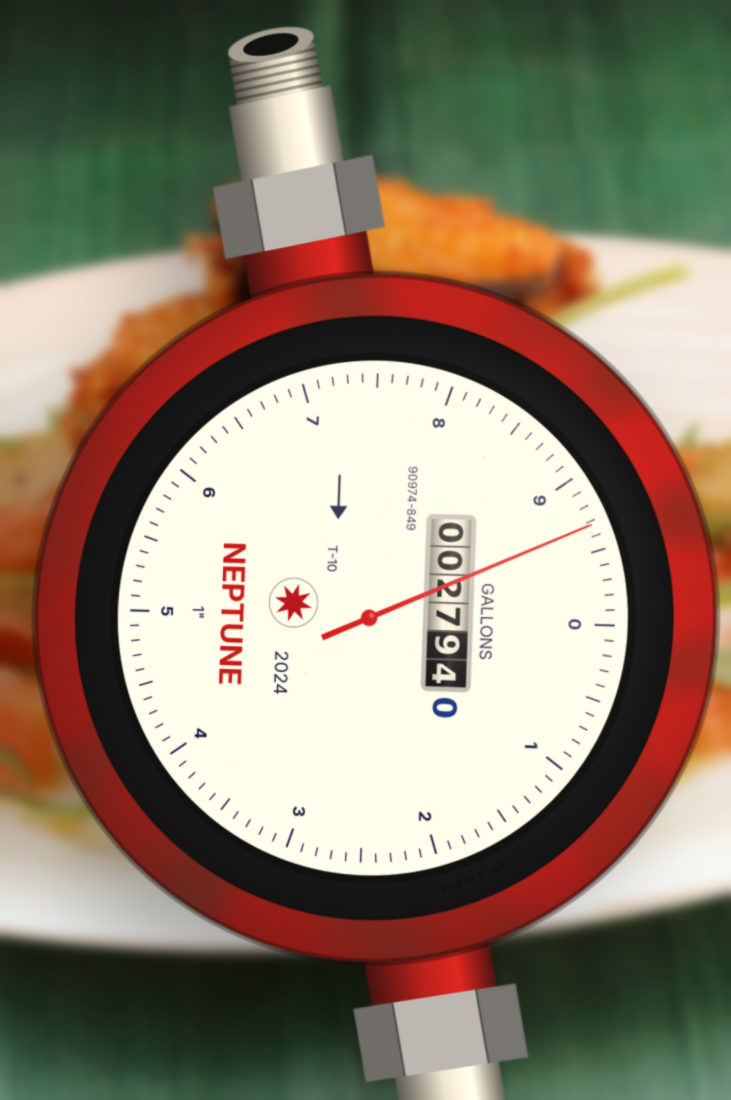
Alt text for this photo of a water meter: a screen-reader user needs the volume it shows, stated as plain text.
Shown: 27939.3 gal
